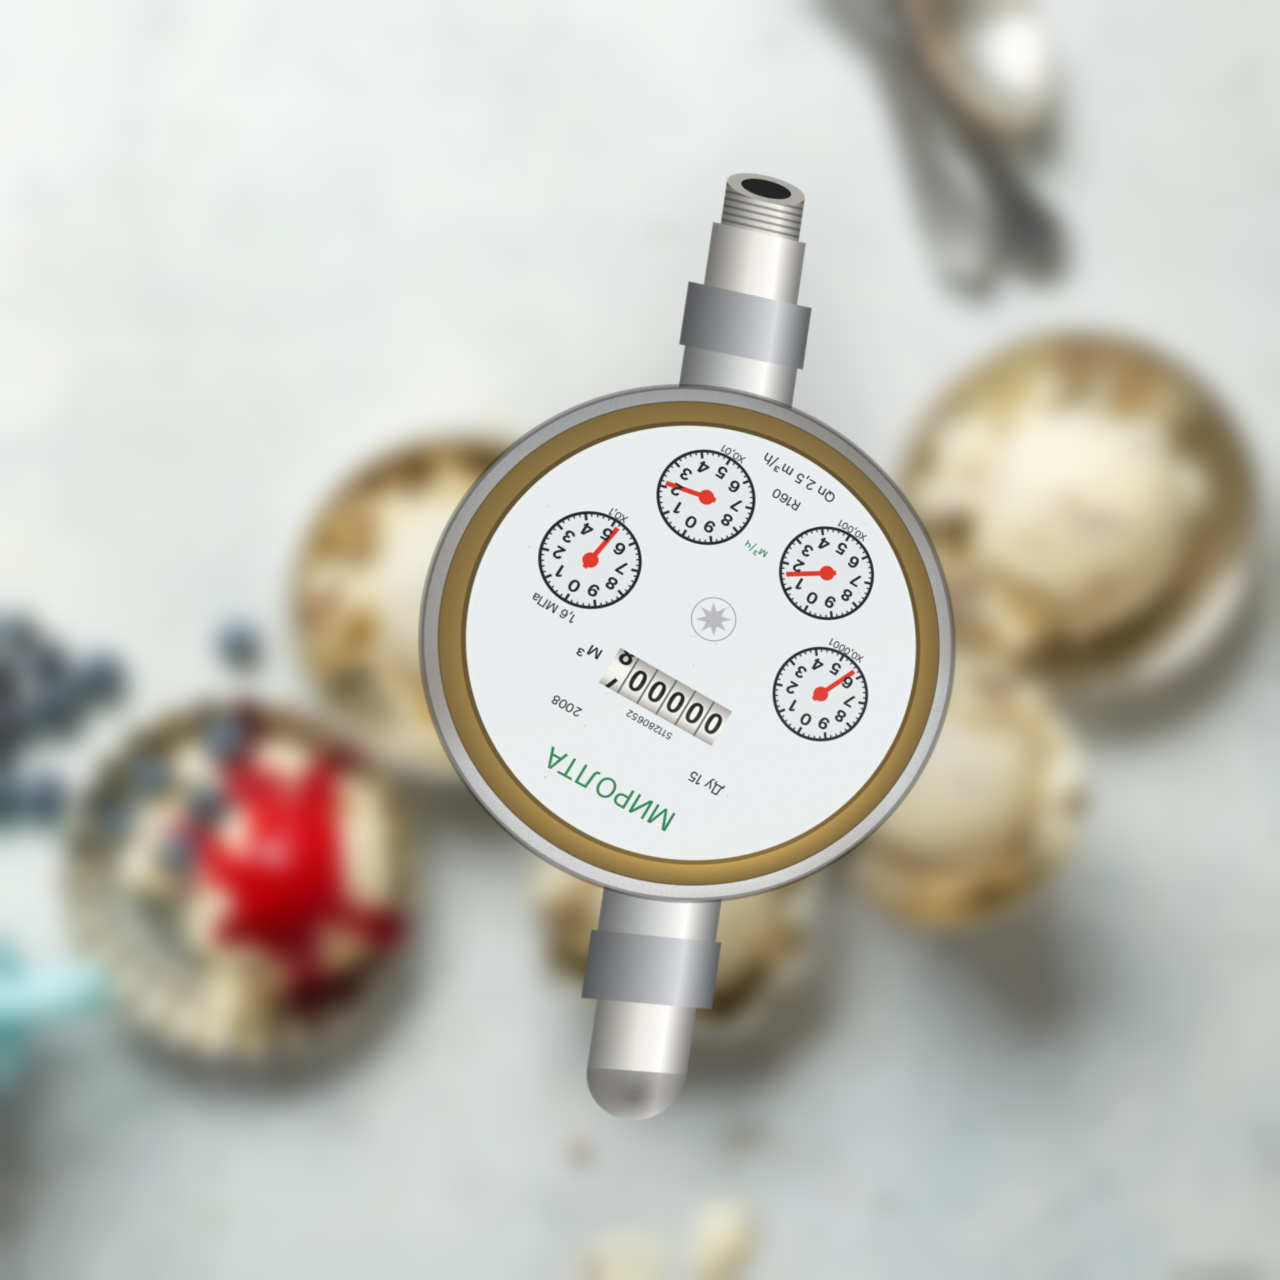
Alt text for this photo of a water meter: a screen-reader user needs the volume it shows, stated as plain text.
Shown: 7.5215 m³
